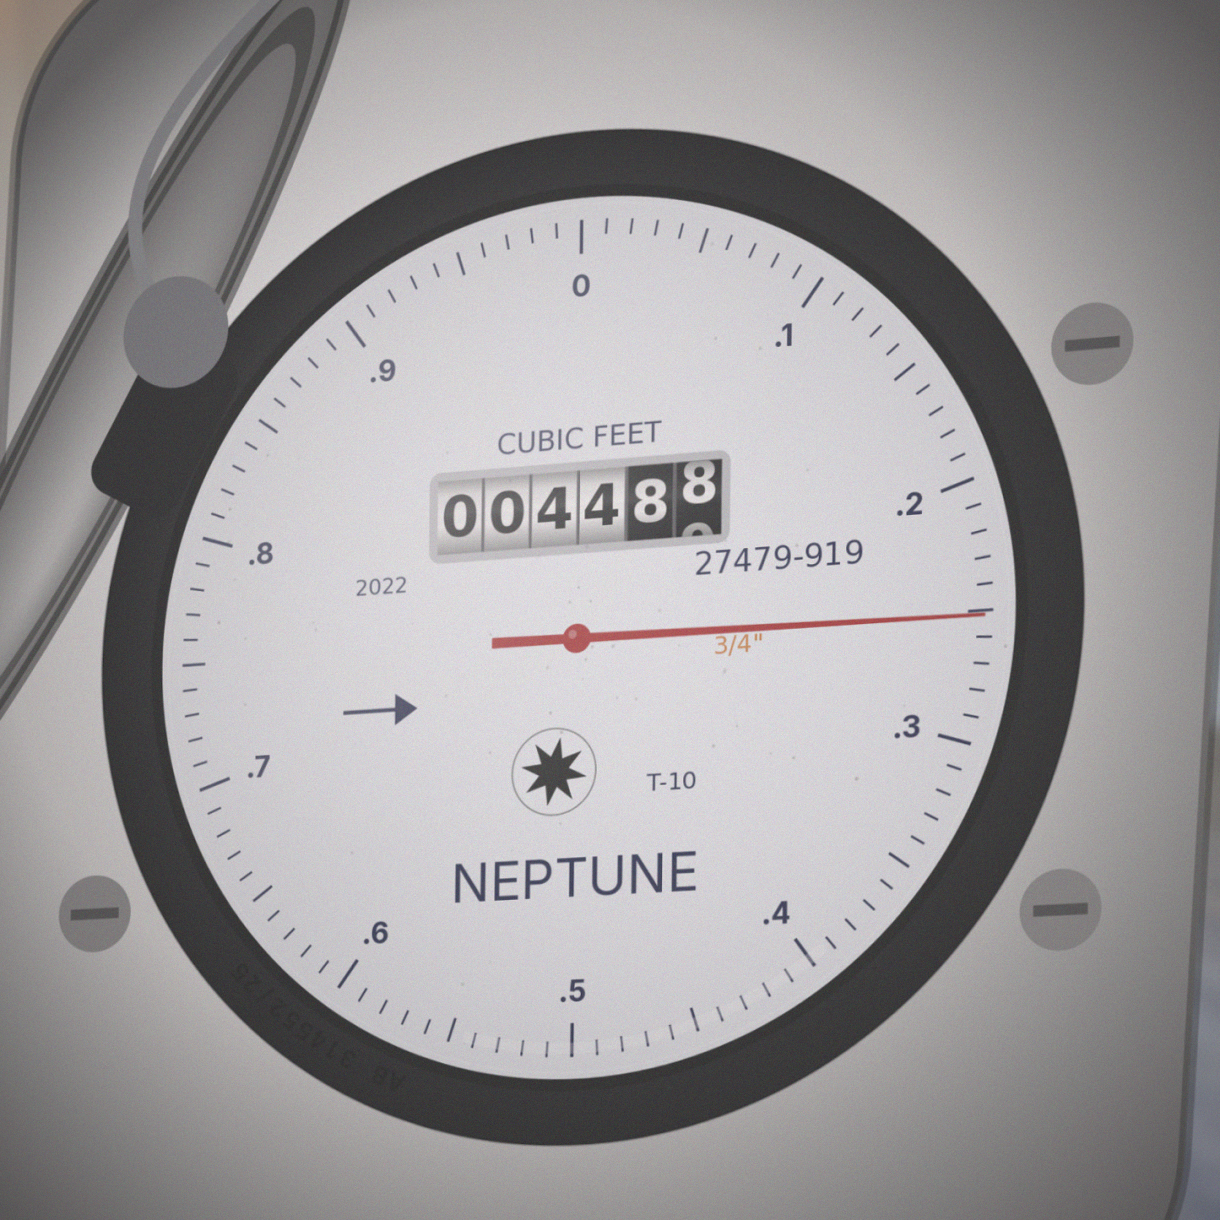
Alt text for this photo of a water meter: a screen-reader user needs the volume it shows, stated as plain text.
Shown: 4488.25 ft³
